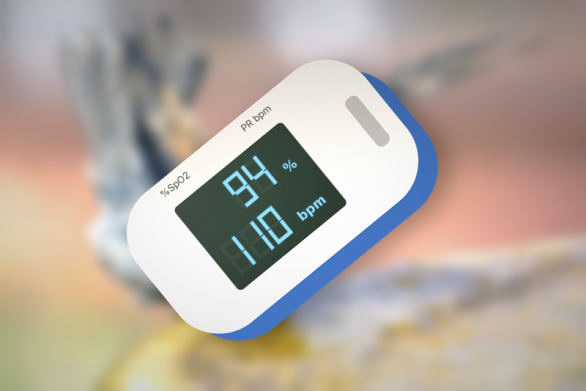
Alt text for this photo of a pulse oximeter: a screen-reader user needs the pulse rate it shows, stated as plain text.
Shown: 110 bpm
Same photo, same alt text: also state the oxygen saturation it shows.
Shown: 94 %
